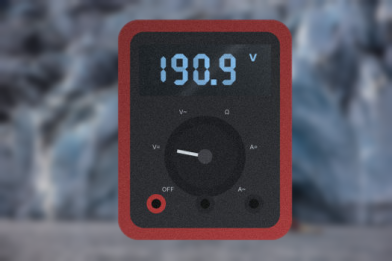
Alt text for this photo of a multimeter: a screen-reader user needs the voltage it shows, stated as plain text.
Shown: 190.9 V
